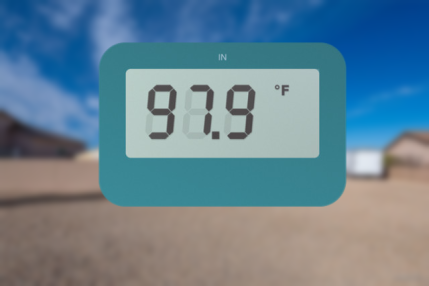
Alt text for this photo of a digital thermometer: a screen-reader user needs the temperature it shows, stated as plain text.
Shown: 97.9 °F
